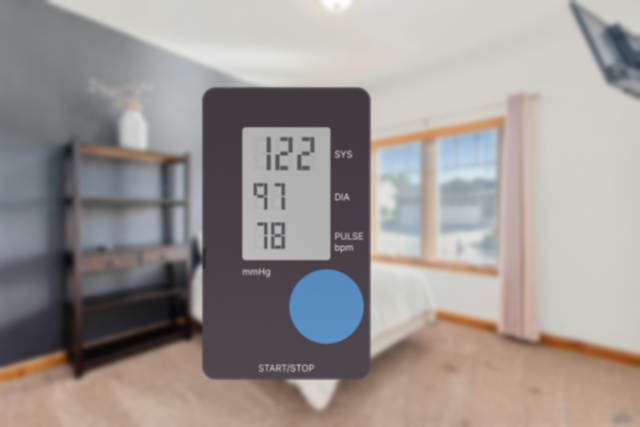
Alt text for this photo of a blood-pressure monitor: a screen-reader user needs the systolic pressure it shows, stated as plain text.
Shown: 122 mmHg
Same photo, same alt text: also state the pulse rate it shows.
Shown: 78 bpm
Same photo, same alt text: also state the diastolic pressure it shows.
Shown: 97 mmHg
